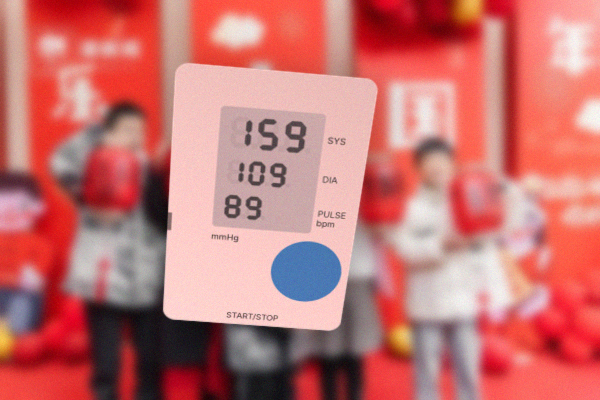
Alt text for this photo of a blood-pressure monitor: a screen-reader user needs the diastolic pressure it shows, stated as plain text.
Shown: 109 mmHg
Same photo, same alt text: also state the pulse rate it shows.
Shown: 89 bpm
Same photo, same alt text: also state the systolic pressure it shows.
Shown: 159 mmHg
